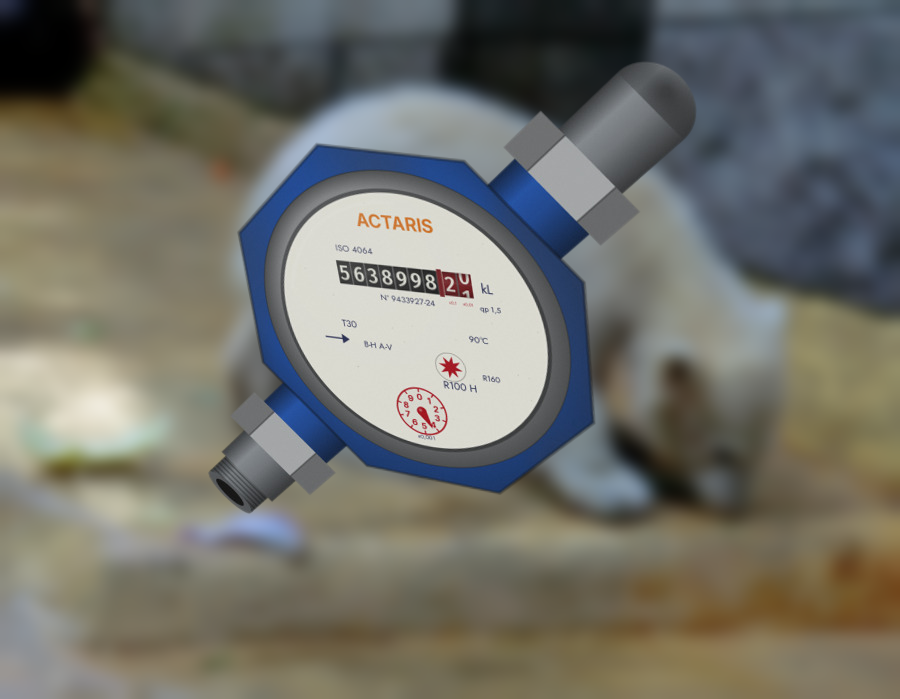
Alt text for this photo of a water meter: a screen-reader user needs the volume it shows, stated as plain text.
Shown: 5638998.204 kL
